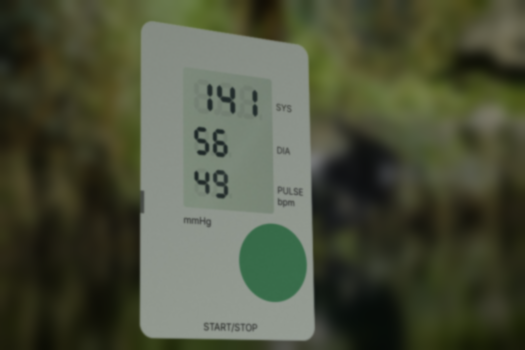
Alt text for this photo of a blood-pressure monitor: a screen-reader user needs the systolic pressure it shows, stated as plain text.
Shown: 141 mmHg
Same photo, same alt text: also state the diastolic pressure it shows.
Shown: 56 mmHg
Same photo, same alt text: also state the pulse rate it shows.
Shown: 49 bpm
